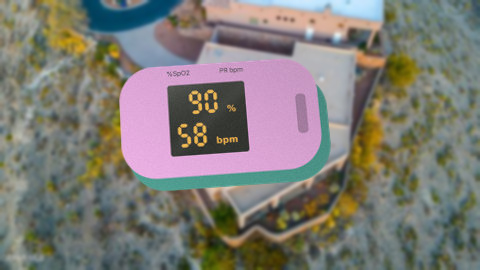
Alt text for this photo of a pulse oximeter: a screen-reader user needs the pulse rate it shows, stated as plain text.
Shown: 58 bpm
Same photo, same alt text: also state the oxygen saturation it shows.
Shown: 90 %
